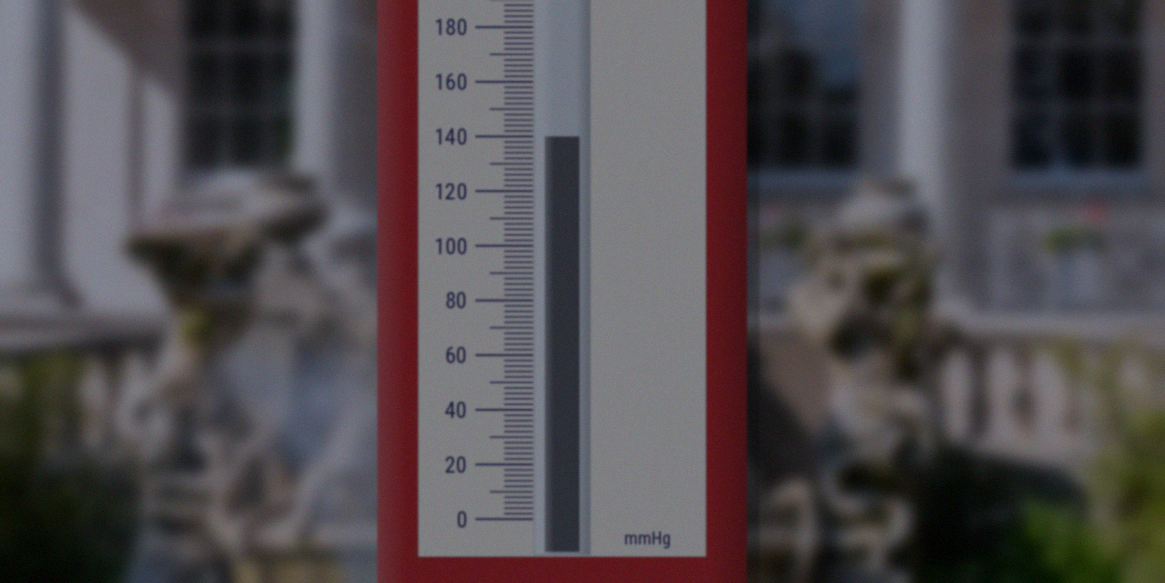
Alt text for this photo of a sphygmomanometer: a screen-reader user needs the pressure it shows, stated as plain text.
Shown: 140 mmHg
